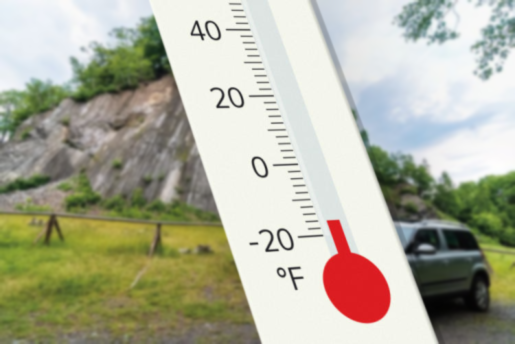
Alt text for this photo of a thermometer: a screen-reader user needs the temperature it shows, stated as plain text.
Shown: -16 °F
